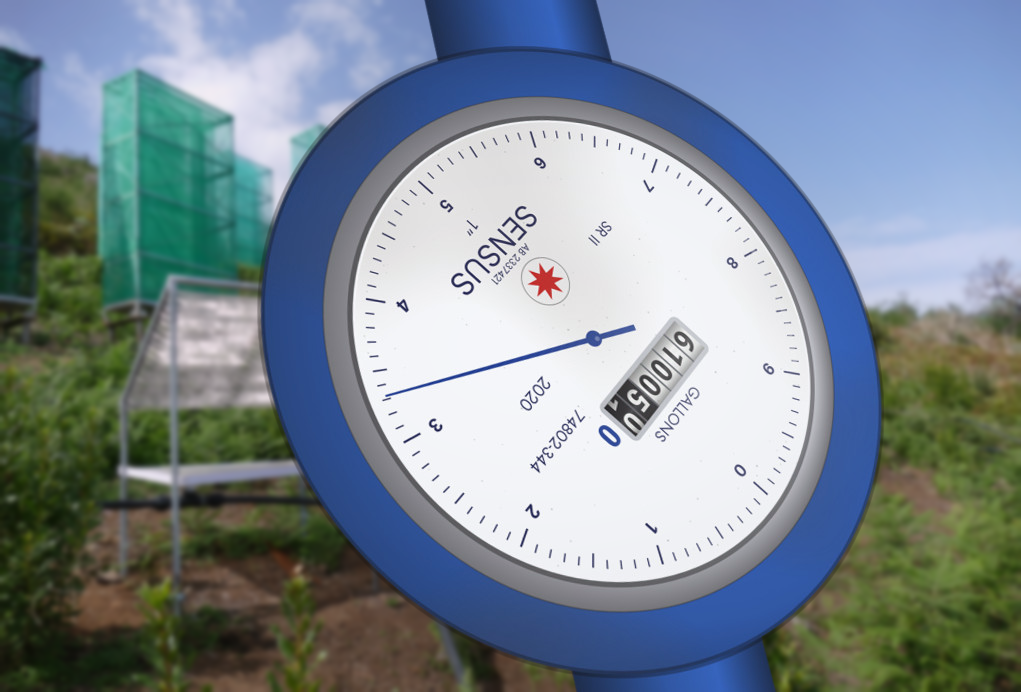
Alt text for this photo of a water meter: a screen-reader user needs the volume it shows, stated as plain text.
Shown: 6100503.3 gal
